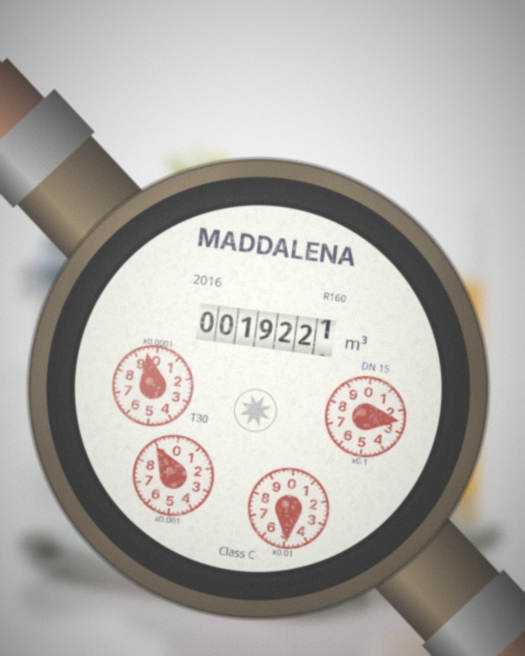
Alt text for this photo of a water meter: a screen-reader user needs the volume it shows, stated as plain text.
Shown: 19221.2489 m³
